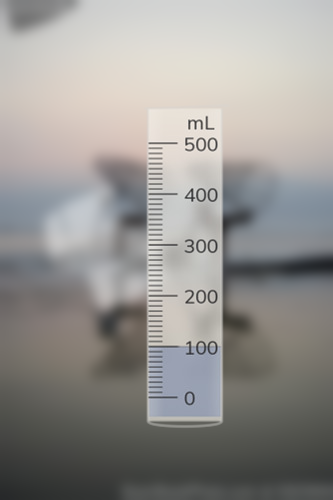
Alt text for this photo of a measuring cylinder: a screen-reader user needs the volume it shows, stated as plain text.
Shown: 100 mL
